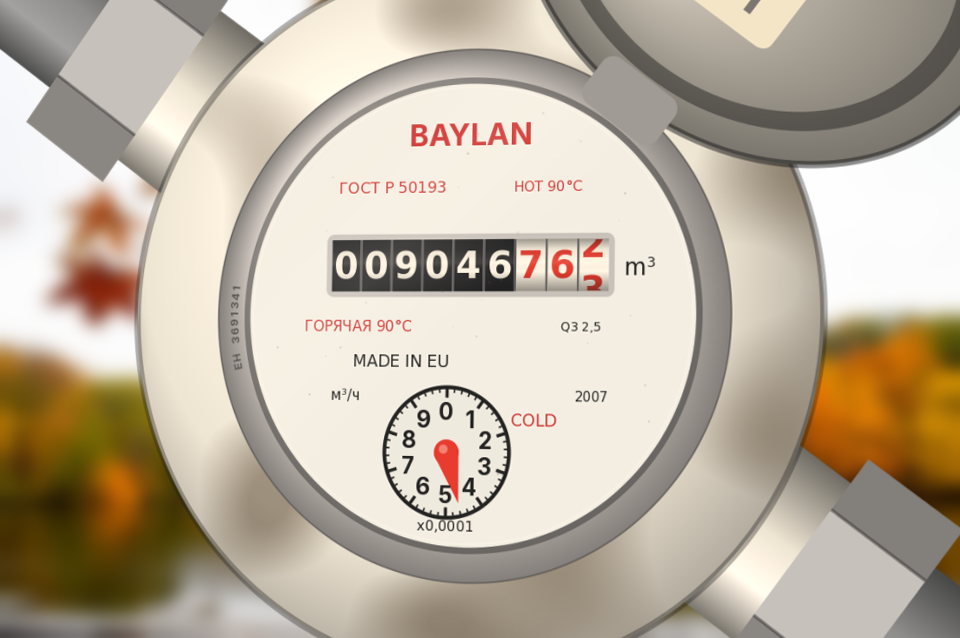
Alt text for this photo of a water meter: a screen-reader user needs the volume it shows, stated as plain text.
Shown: 9046.7624 m³
